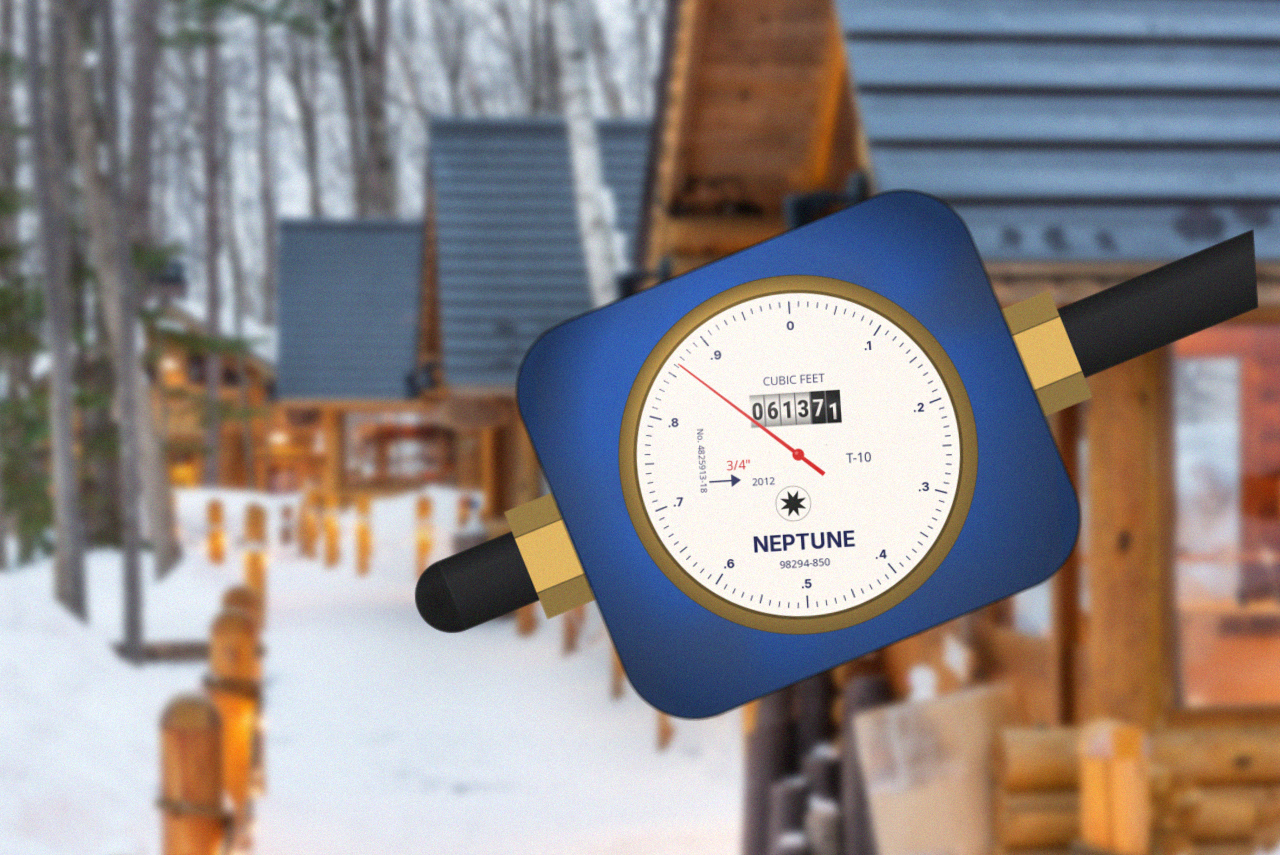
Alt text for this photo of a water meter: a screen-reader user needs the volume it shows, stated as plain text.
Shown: 61370.86 ft³
